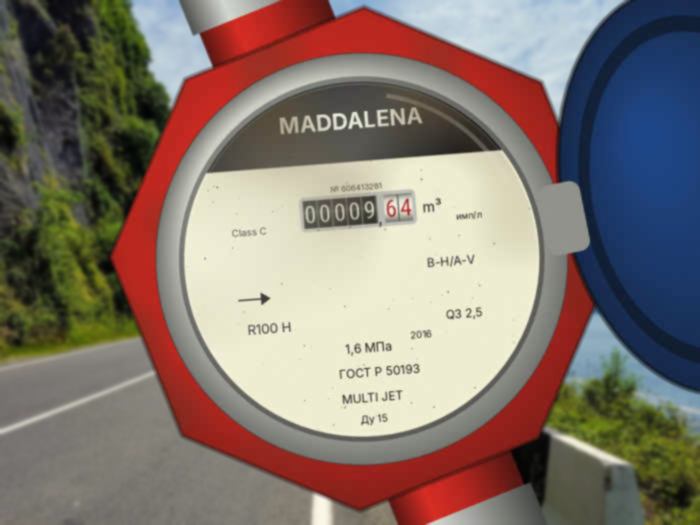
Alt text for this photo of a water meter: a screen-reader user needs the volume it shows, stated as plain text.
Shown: 9.64 m³
